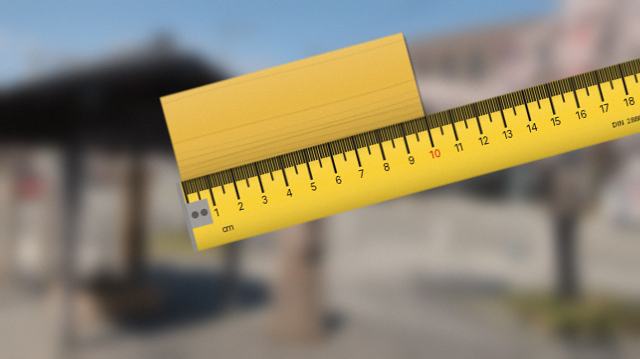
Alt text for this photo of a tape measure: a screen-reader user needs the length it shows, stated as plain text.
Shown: 10 cm
